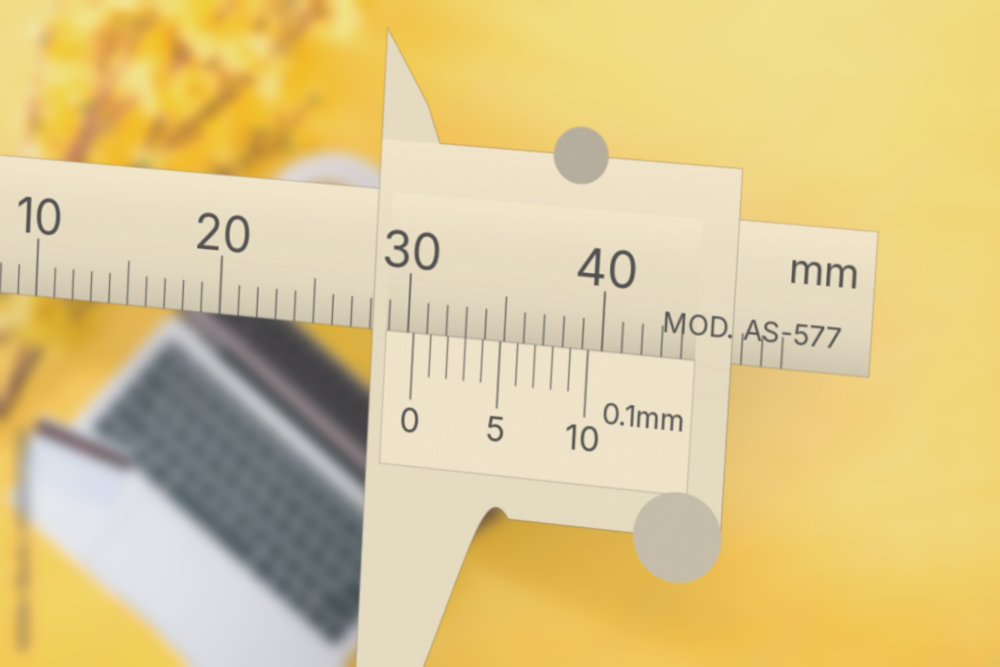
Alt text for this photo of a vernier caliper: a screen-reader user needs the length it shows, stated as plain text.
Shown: 30.3 mm
